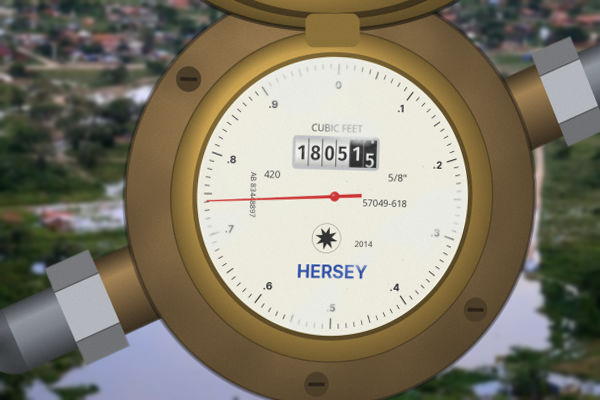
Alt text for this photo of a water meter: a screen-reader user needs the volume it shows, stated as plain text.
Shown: 180514.74 ft³
